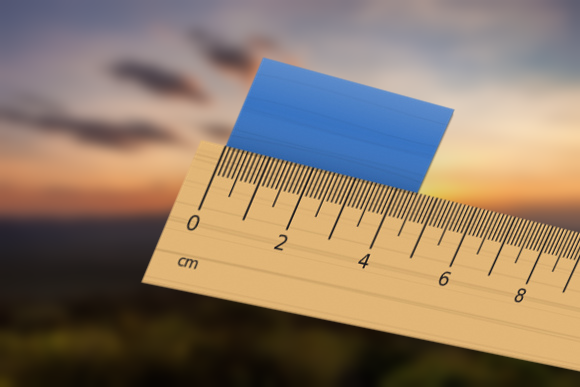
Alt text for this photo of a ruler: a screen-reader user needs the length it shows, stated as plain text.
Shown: 4.5 cm
